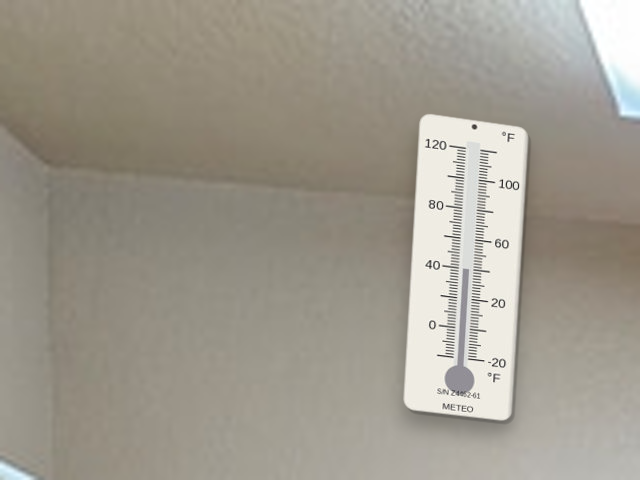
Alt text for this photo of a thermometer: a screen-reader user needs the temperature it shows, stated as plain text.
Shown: 40 °F
